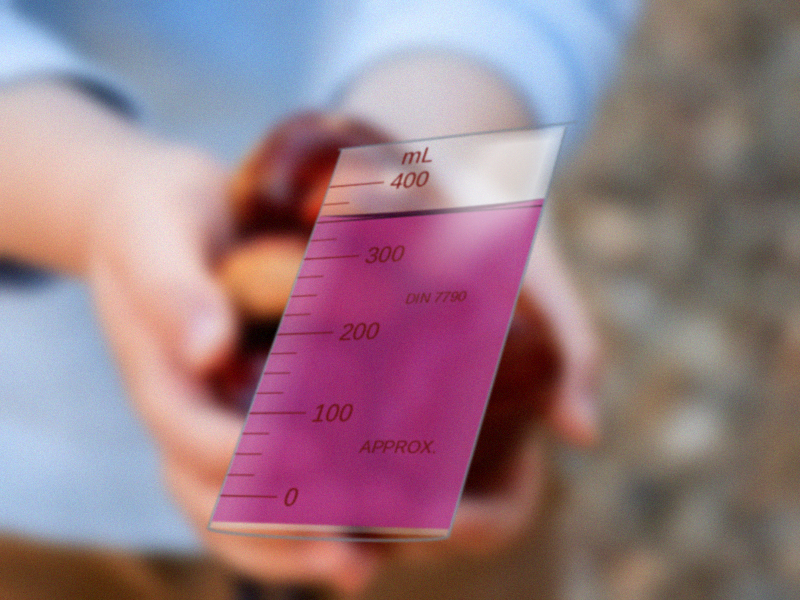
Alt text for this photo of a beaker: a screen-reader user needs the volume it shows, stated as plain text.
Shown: 350 mL
